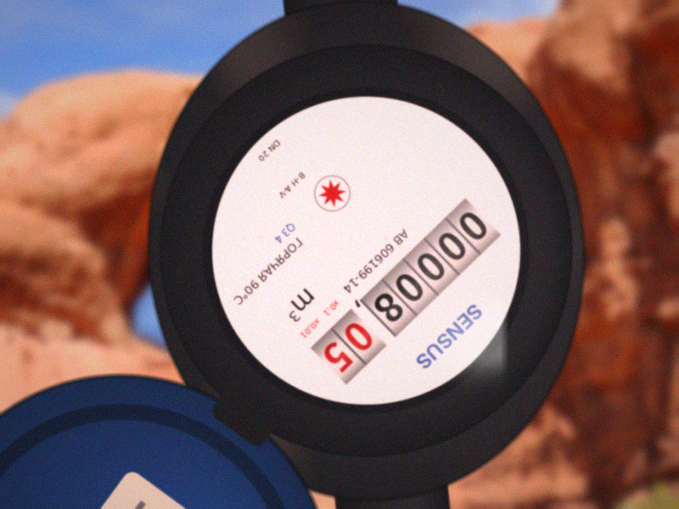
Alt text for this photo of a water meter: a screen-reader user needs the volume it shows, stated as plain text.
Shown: 8.05 m³
